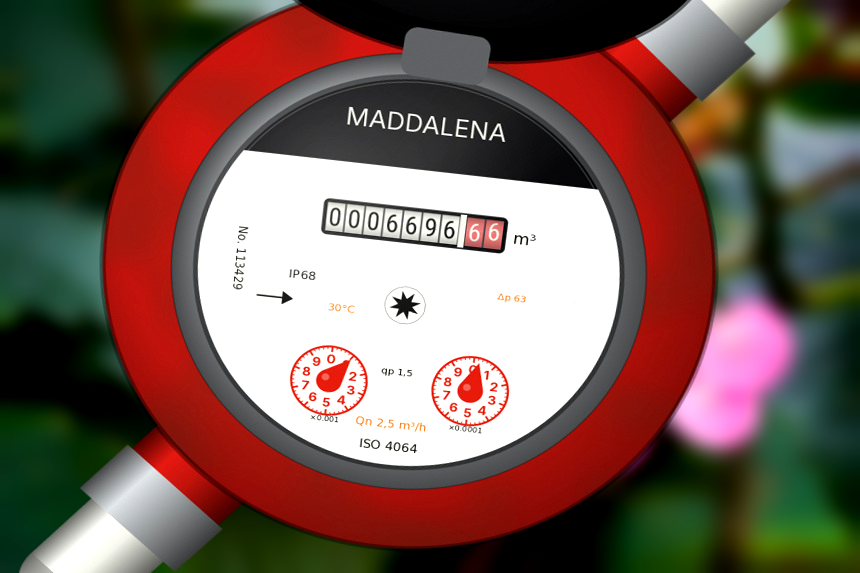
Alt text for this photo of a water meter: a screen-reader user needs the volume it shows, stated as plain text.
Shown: 6696.6610 m³
